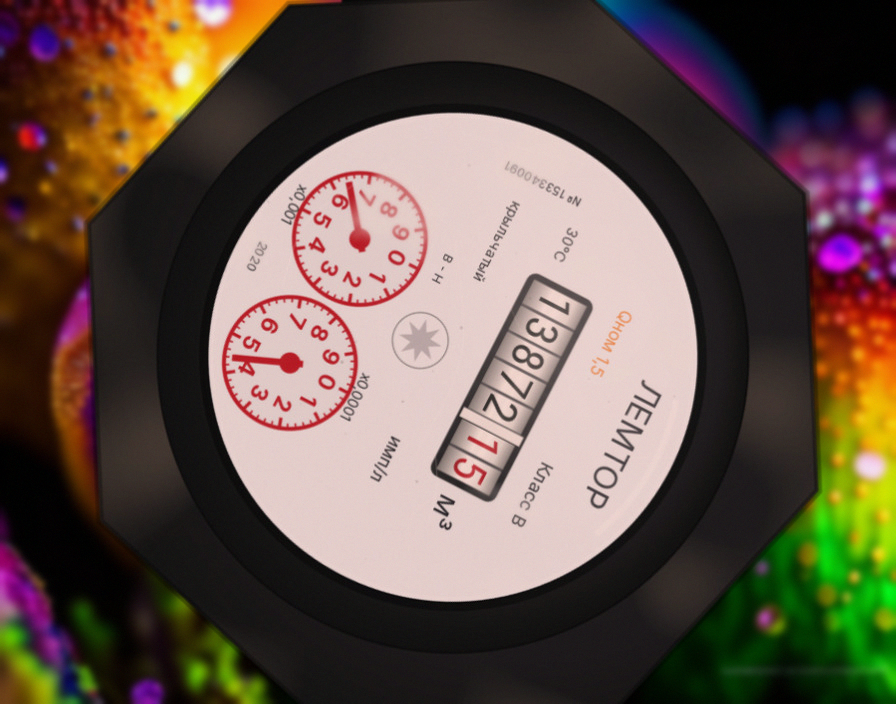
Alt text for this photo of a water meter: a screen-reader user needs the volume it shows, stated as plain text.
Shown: 13872.1564 m³
